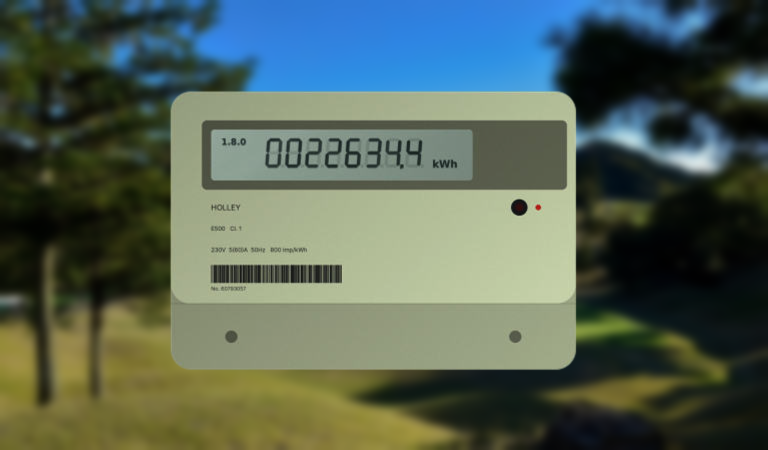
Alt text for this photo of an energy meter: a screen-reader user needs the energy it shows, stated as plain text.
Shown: 22634.4 kWh
